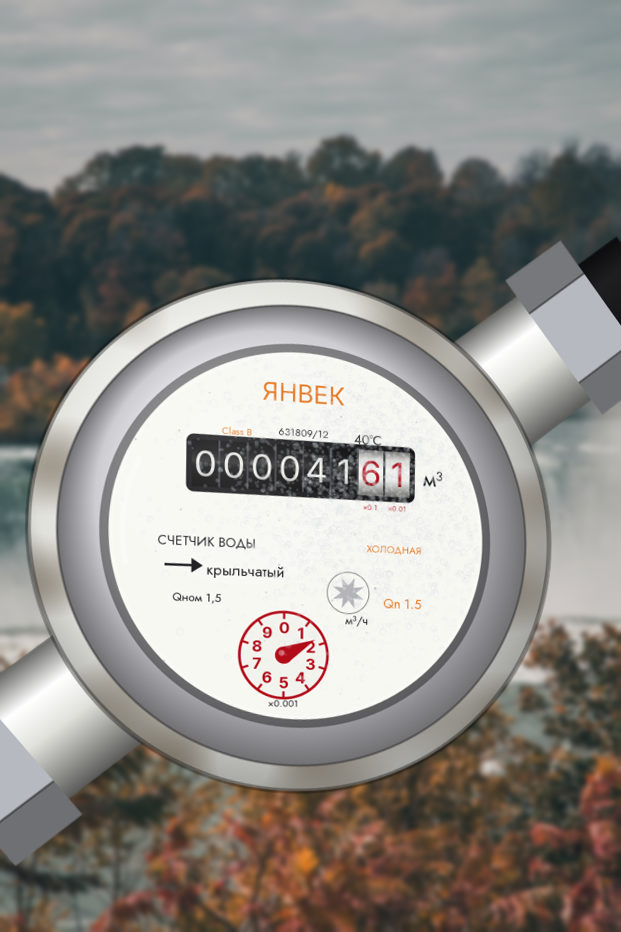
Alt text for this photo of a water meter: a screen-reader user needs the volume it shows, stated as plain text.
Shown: 41.611 m³
